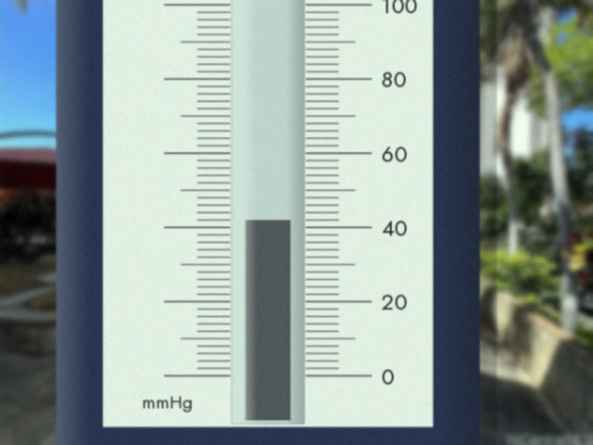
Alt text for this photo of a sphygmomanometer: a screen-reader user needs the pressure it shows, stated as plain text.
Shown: 42 mmHg
